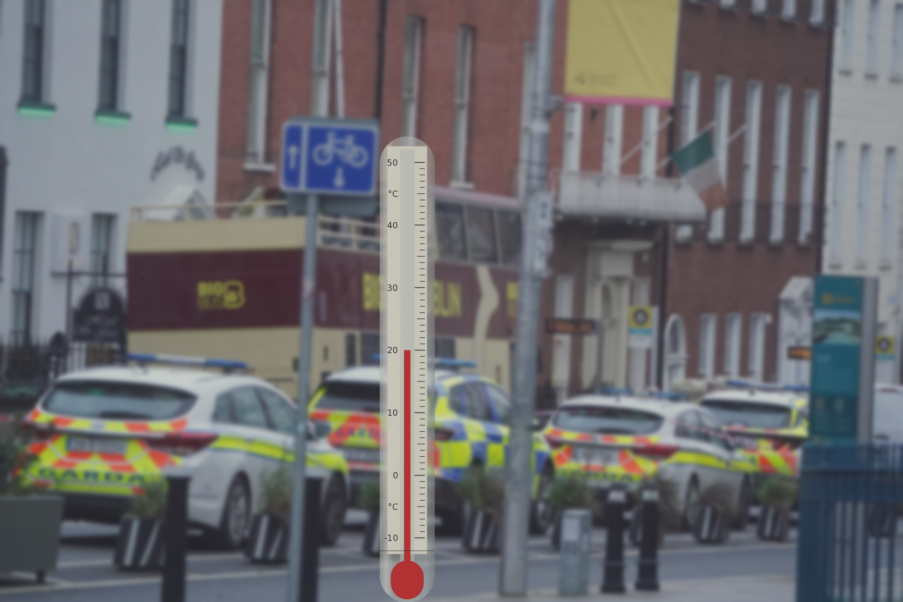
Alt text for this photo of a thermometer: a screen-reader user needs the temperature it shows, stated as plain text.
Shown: 20 °C
